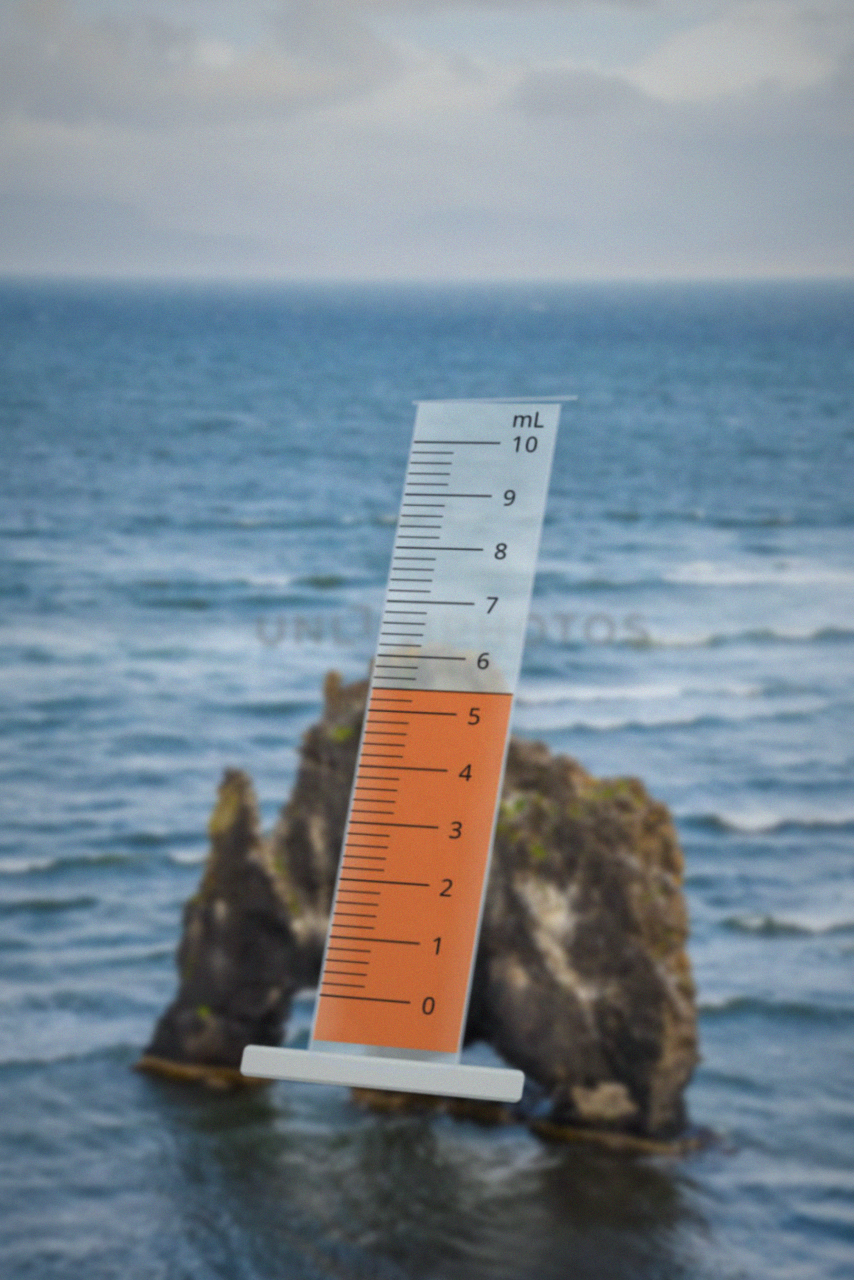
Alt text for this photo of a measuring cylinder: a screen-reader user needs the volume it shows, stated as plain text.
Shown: 5.4 mL
